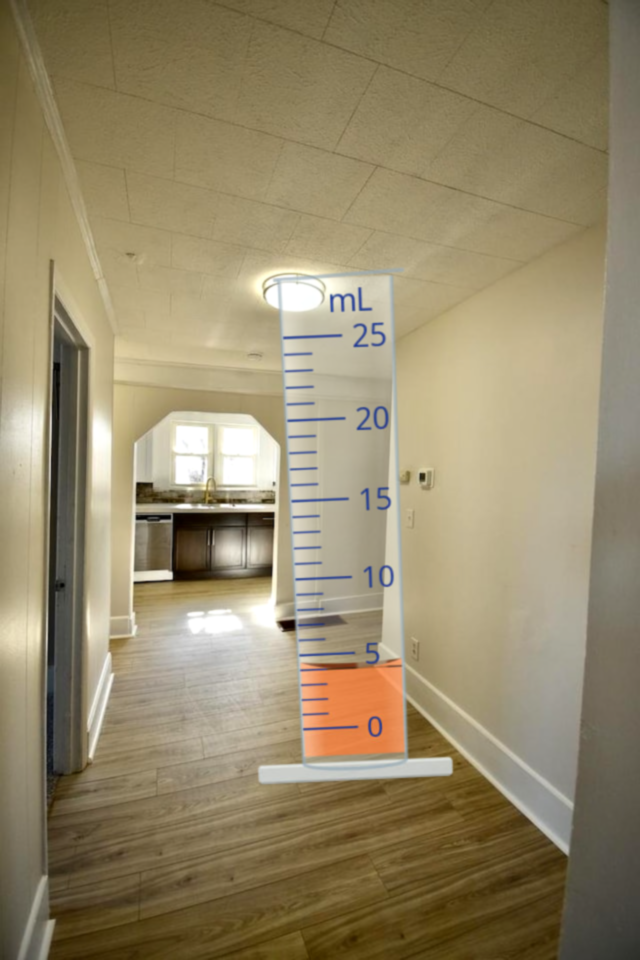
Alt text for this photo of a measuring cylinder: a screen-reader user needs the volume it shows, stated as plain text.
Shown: 4 mL
